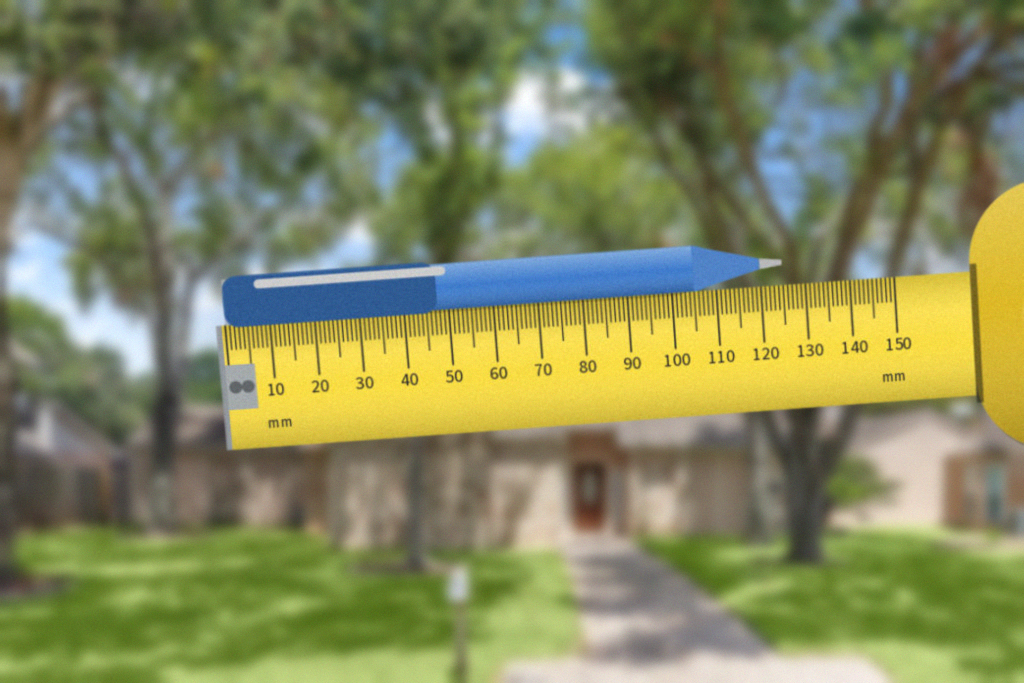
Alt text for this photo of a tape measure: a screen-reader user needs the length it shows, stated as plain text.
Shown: 125 mm
